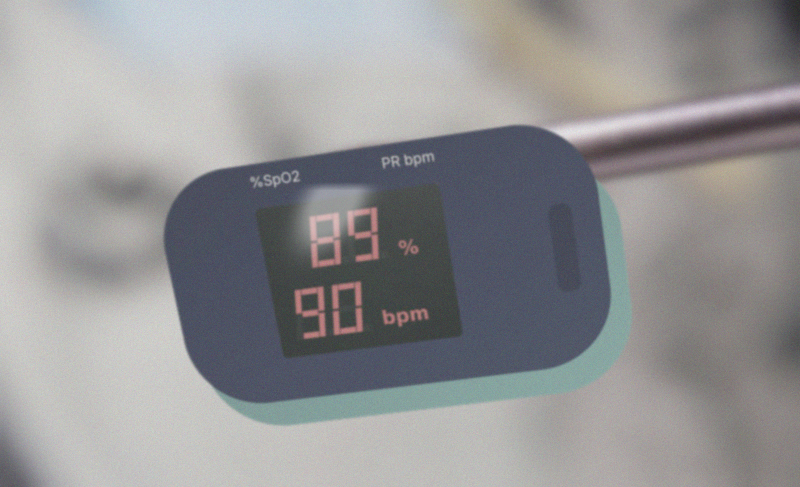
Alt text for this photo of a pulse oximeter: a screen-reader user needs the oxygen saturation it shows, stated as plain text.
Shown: 89 %
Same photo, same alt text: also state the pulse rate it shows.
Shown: 90 bpm
